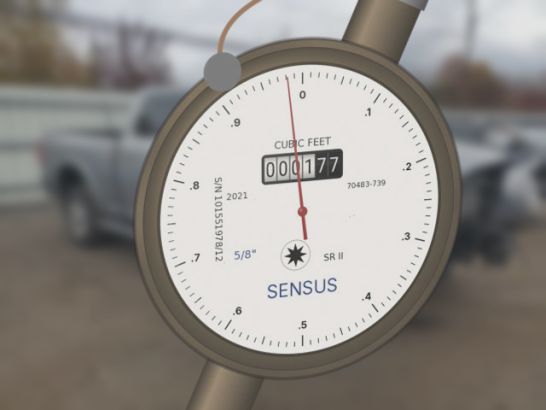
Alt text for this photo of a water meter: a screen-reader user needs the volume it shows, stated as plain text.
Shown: 176.98 ft³
